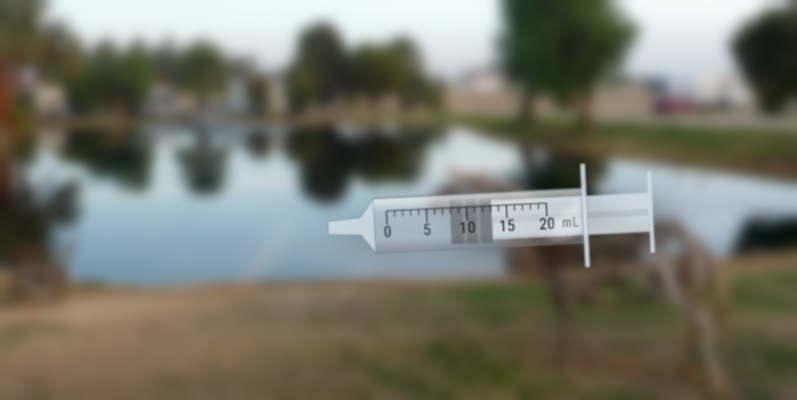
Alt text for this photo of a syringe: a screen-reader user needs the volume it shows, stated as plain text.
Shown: 8 mL
